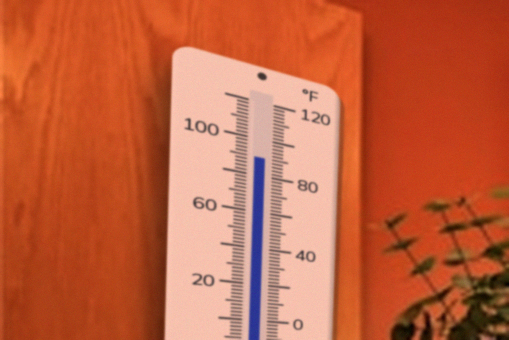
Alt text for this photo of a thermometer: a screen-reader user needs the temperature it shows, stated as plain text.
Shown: 90 °F
